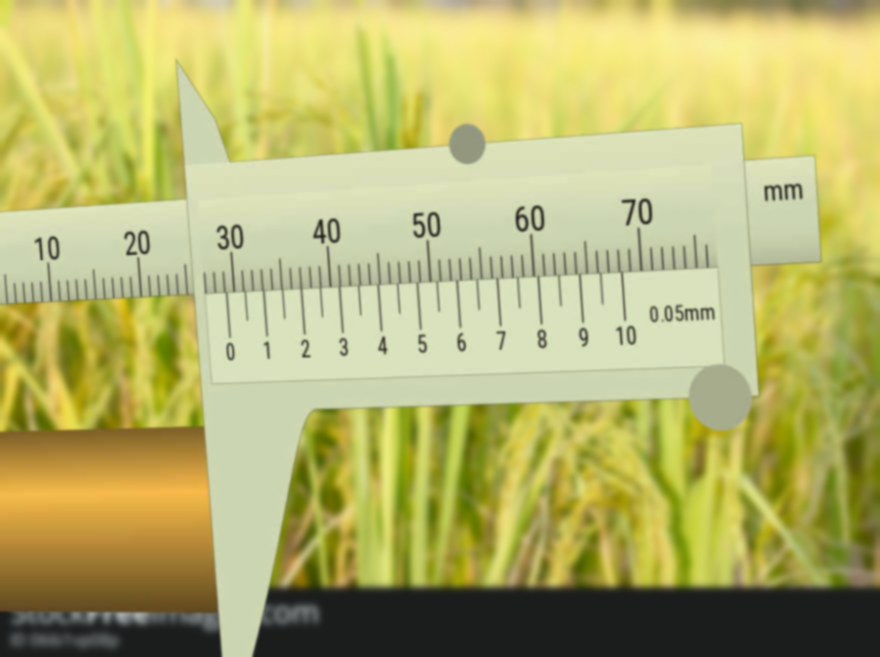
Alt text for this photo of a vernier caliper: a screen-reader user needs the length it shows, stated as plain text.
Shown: 29.2 mm
